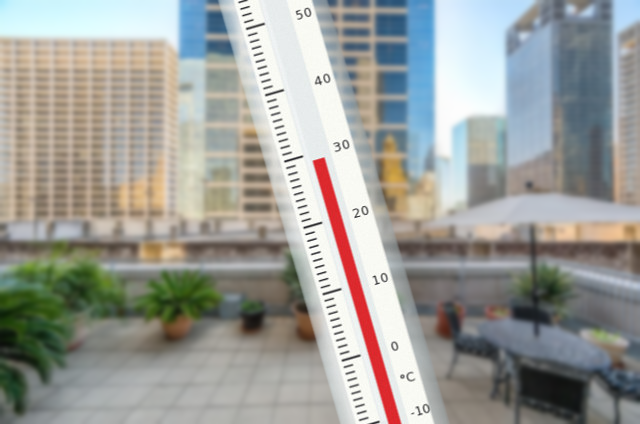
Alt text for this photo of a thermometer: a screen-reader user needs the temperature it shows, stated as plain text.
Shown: 29 °C
